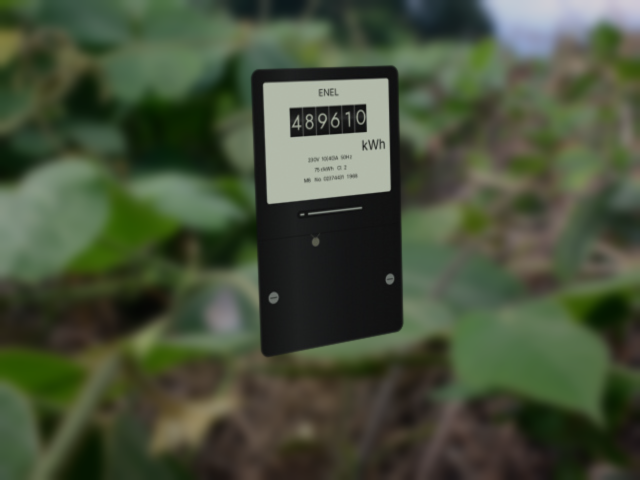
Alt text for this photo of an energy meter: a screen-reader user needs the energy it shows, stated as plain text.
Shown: 489610 kWh
